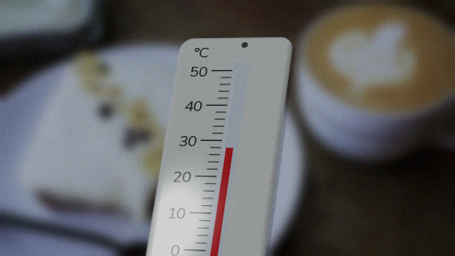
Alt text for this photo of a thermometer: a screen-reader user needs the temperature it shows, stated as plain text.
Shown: 28 °C
